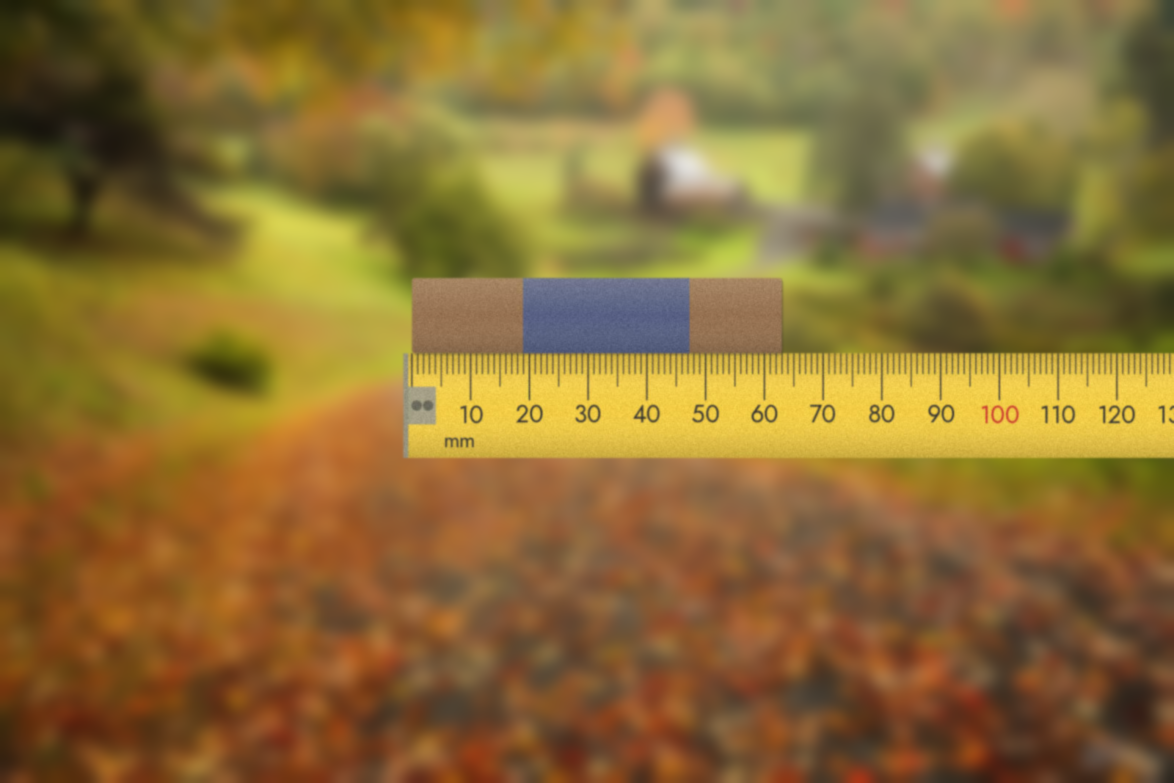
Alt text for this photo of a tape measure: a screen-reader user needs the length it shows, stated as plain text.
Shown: 63 mm
